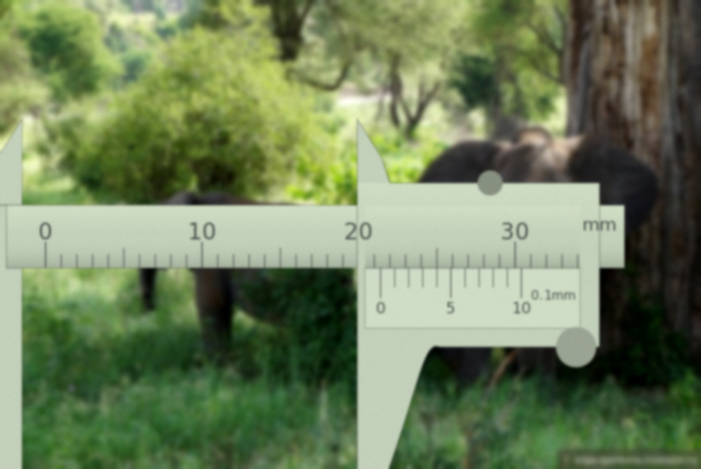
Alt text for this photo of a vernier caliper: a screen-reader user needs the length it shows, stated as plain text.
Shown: 21.4 mm
